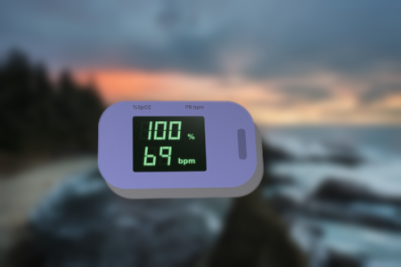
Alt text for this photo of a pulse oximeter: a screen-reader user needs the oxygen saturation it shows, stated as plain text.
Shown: 100 %
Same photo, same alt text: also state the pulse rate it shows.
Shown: 69 bpm
